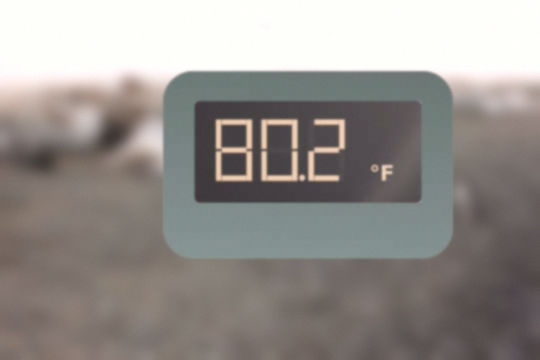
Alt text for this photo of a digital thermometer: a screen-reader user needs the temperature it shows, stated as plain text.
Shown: 80.2 °F
